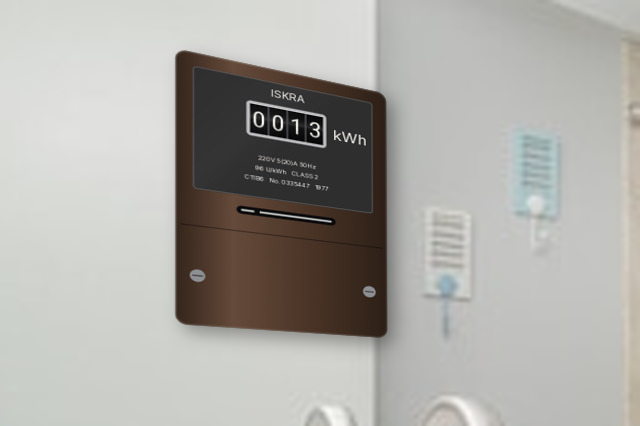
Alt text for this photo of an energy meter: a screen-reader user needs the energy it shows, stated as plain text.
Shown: 13 kWh
